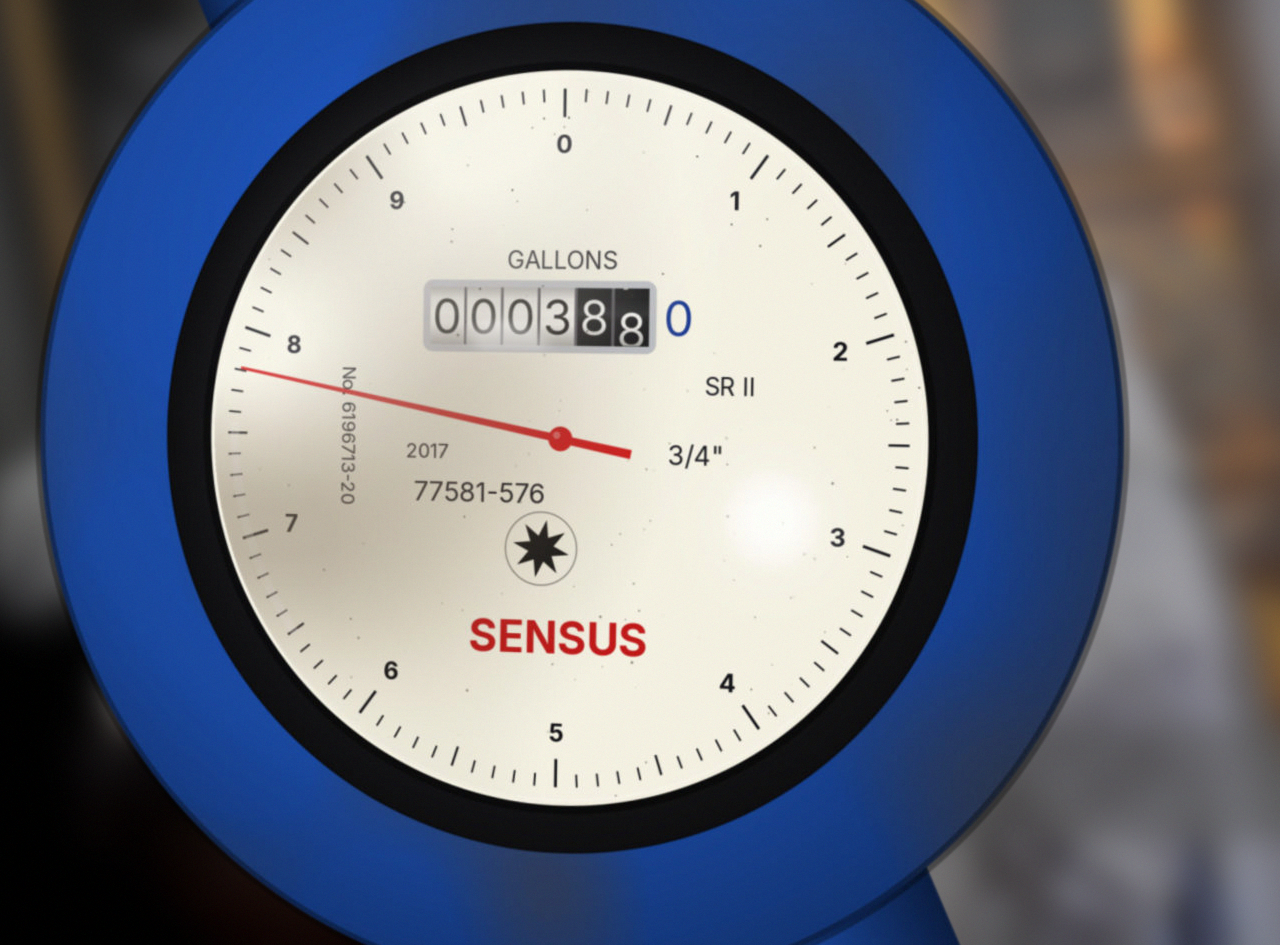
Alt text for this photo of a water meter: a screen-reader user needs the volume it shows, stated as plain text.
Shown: 3877.8 gal
